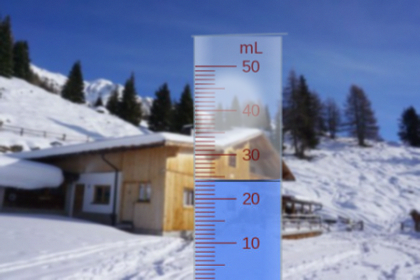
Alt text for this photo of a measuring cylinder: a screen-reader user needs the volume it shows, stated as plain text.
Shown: 24 mL
